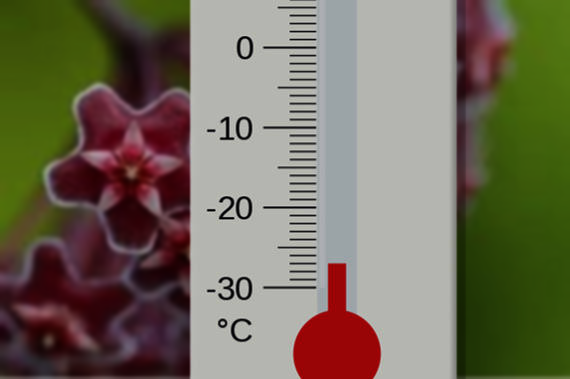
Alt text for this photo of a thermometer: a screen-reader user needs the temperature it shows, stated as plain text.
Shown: -27 °C
